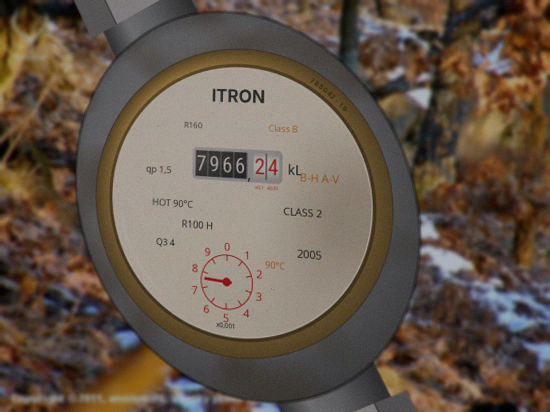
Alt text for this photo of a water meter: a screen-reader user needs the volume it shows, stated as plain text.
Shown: 7966.247 kL
